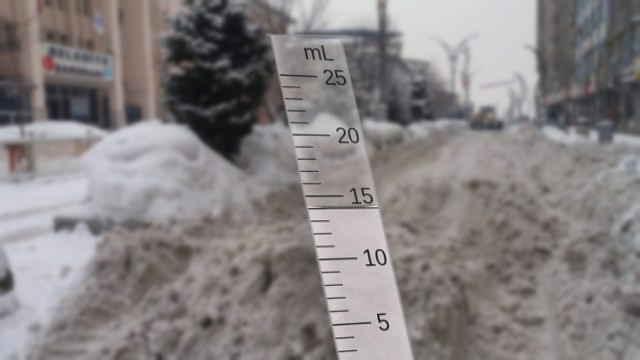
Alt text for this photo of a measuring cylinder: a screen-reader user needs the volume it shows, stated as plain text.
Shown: 14 mL
